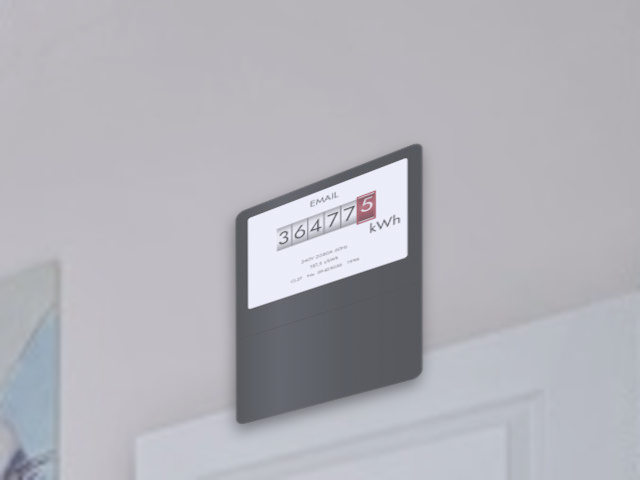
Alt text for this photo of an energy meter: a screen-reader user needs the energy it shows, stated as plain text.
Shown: 36477.5 kWh
